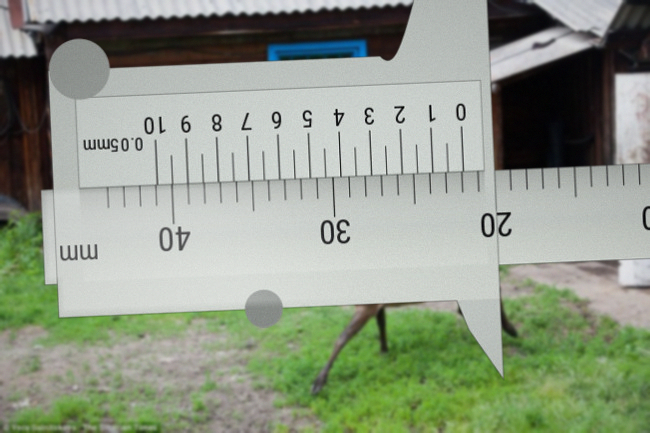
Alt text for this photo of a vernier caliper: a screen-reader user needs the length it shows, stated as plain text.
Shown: 21.9 mm
